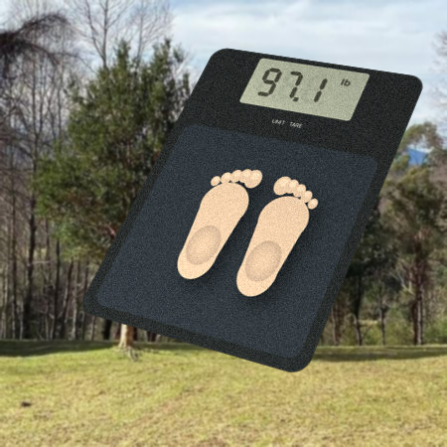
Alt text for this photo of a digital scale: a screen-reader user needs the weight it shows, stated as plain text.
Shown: 97.1 lb
